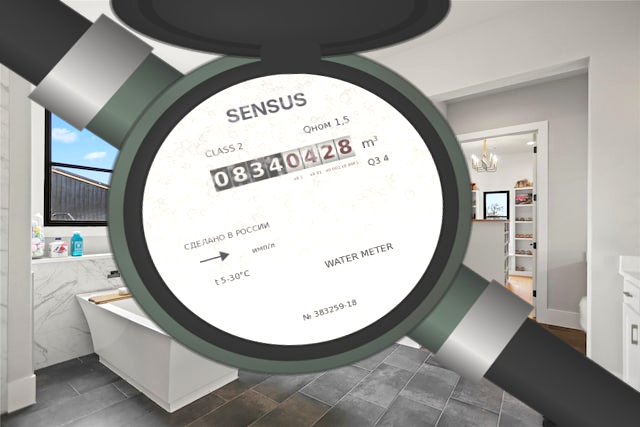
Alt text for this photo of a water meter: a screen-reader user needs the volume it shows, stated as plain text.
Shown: 834.0428 m³
